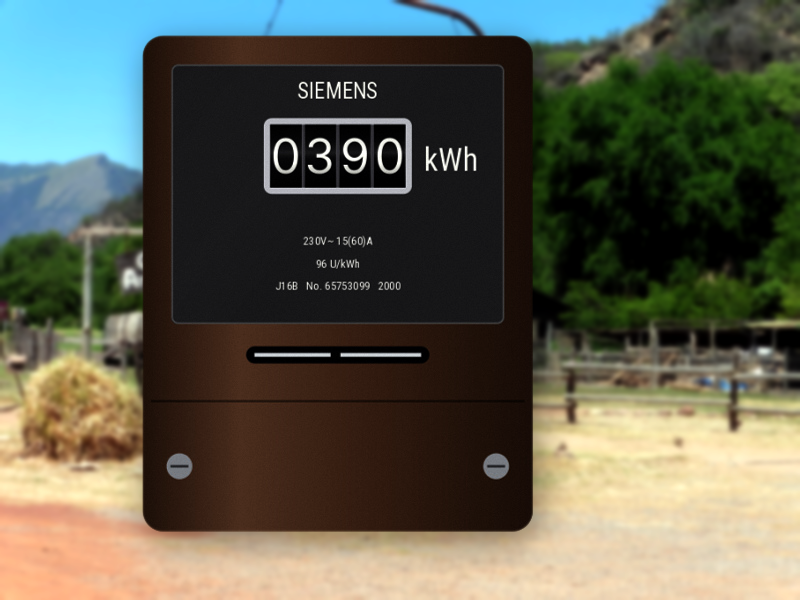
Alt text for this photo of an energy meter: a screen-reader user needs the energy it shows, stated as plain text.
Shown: 390 kWh
